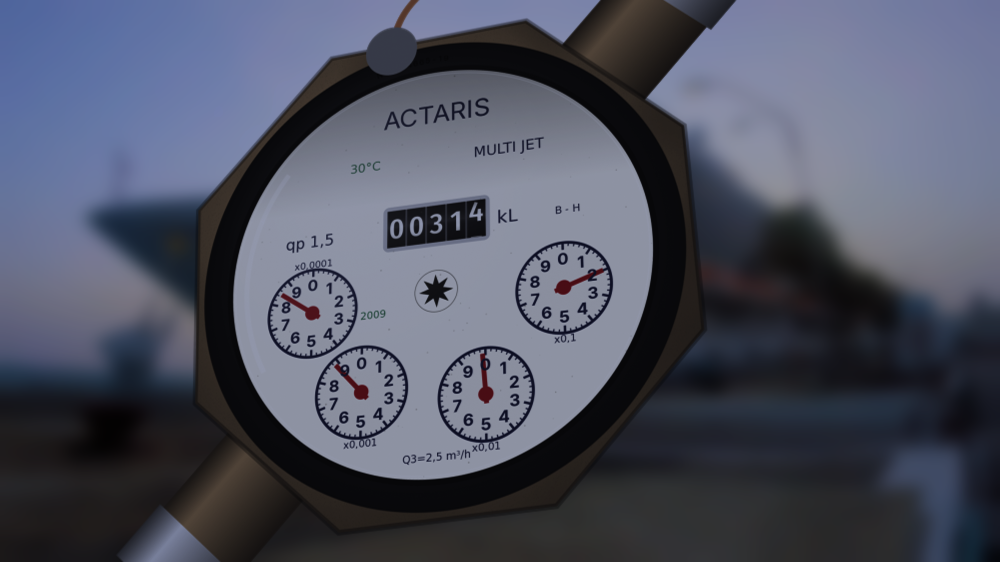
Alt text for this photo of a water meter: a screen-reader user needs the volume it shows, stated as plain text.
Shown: 314.1988 kL
